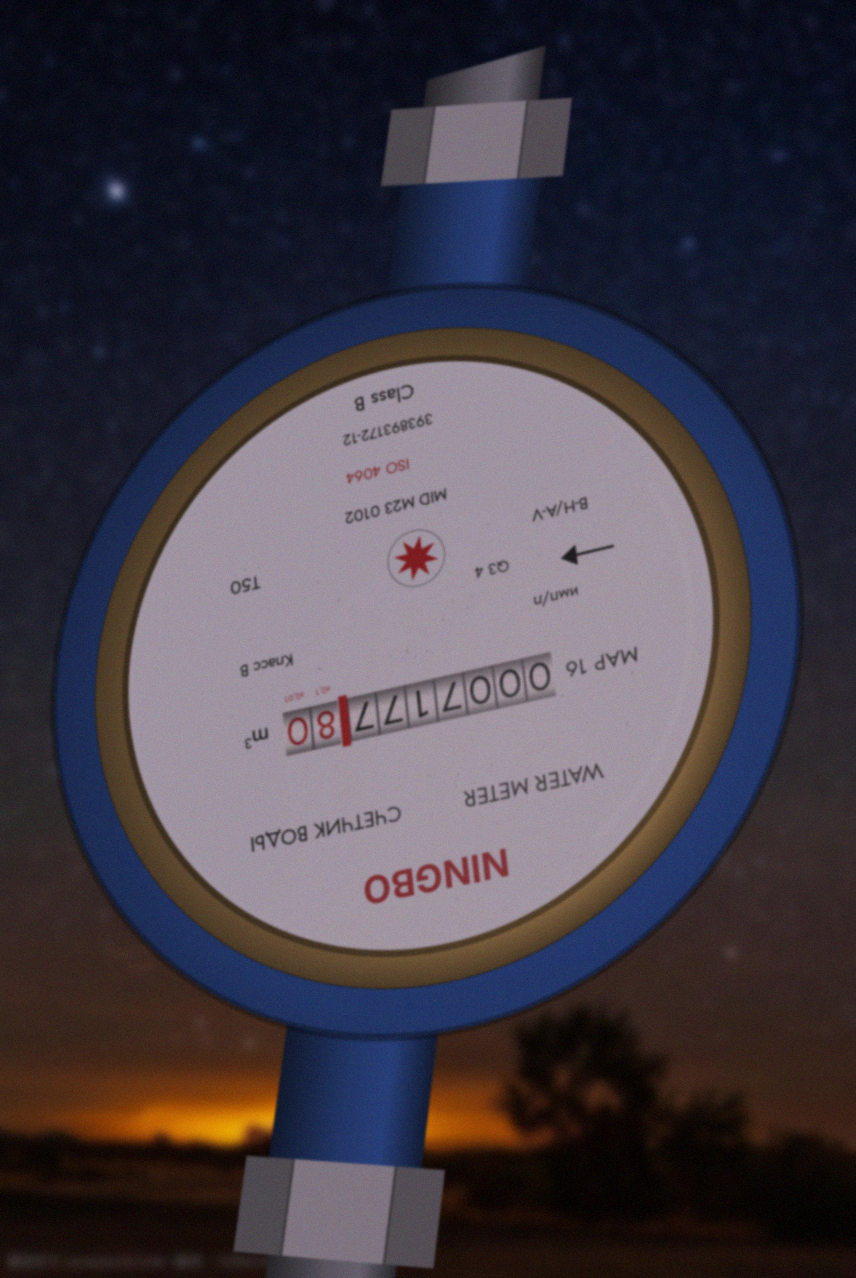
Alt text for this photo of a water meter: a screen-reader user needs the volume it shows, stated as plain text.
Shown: 7177.80 m³
